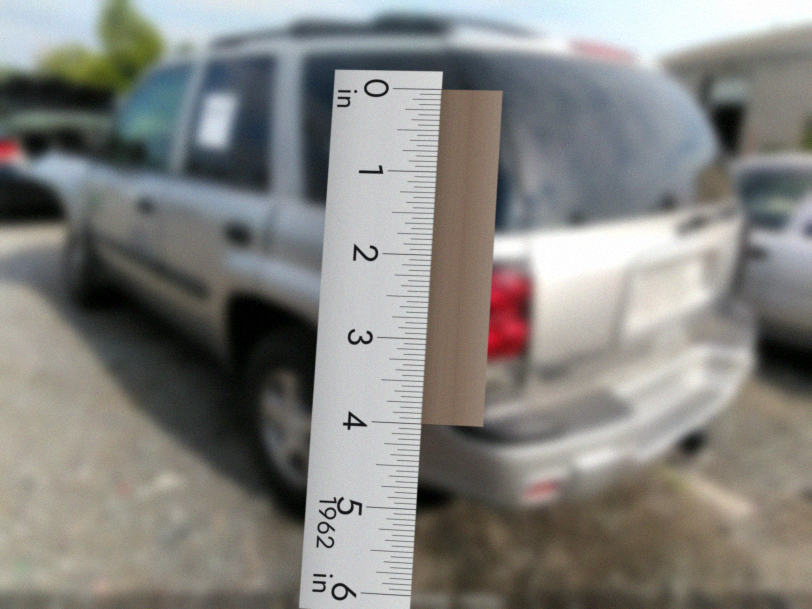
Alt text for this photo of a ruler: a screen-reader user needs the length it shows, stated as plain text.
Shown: 4 in
